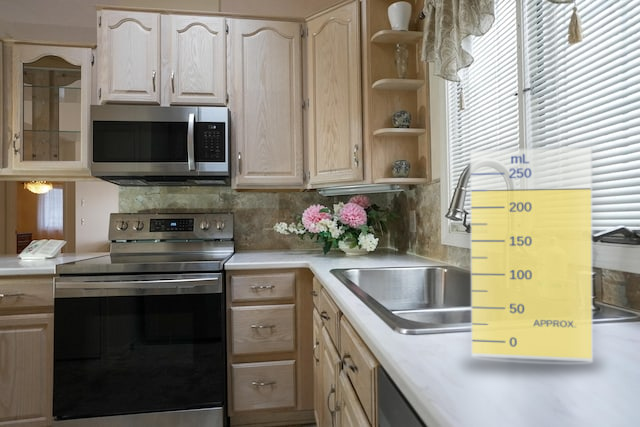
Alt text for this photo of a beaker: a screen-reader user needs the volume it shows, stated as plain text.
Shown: 225 mL
